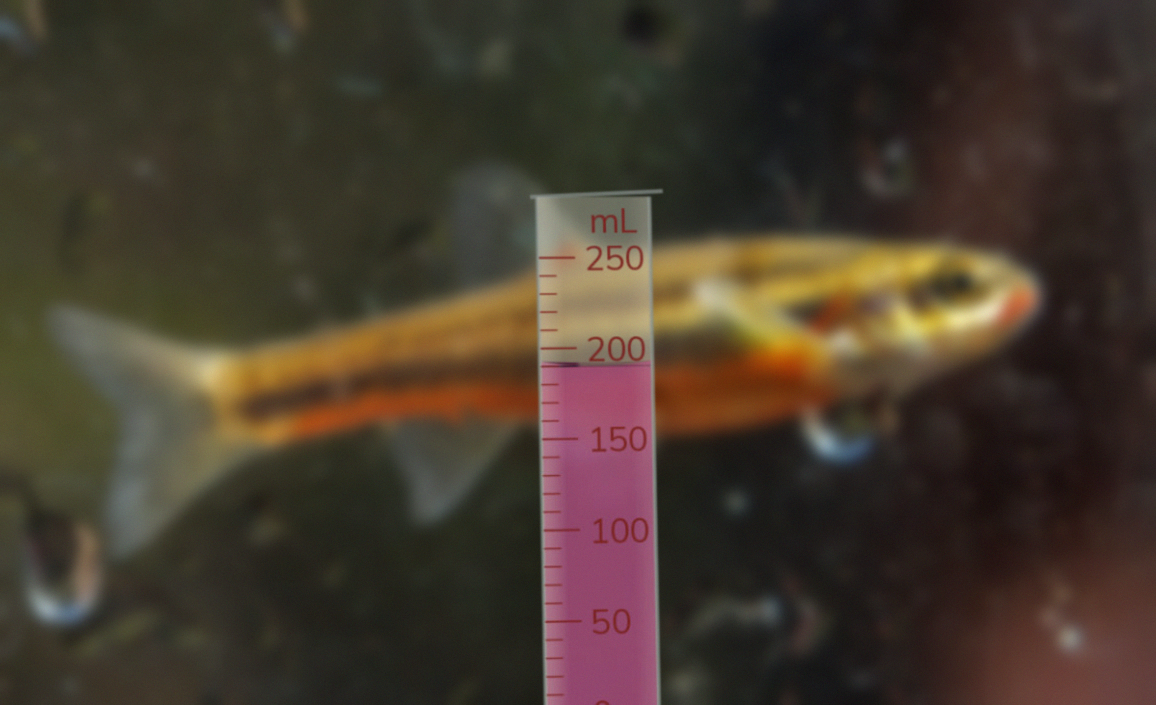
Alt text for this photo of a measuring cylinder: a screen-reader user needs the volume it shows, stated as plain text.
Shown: 190 mL
